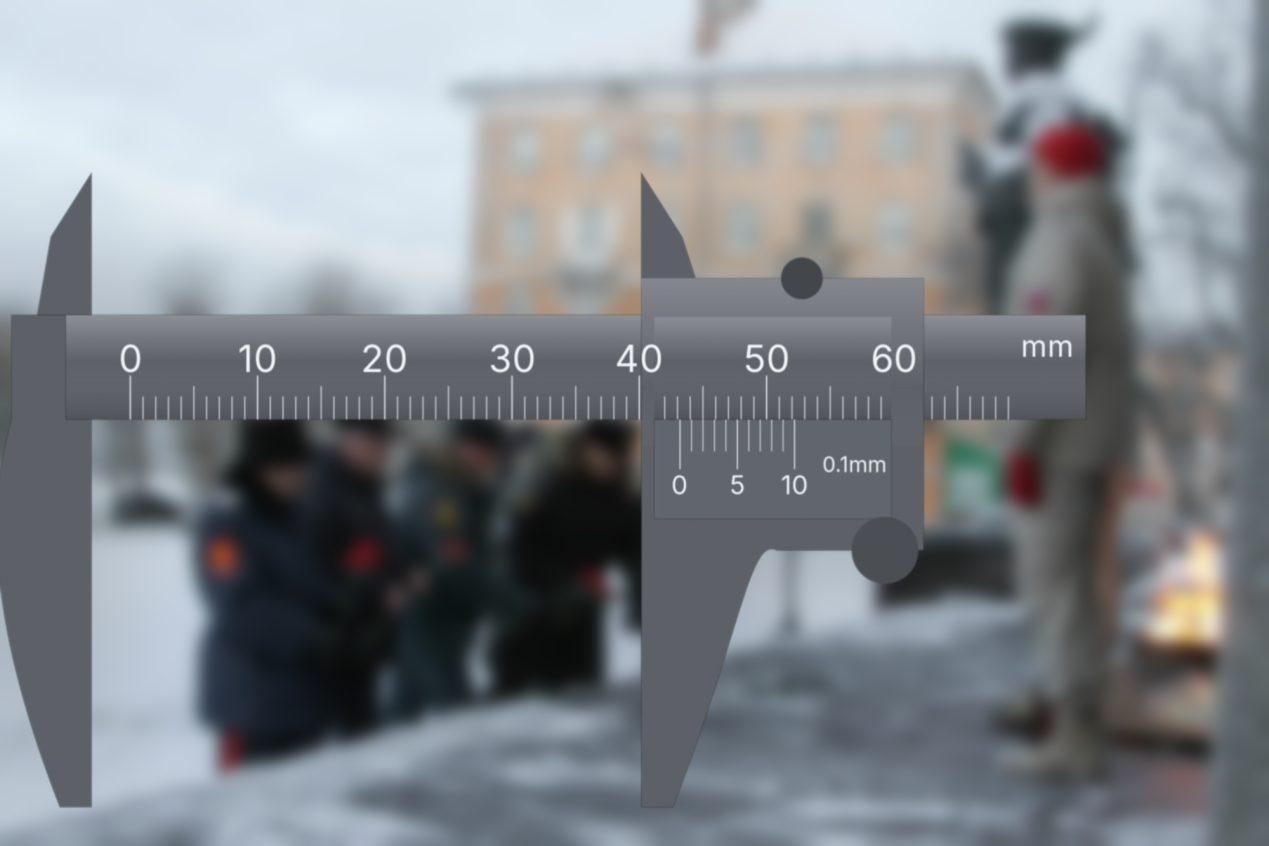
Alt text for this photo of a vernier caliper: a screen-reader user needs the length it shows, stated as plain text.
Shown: 43.2 mm
